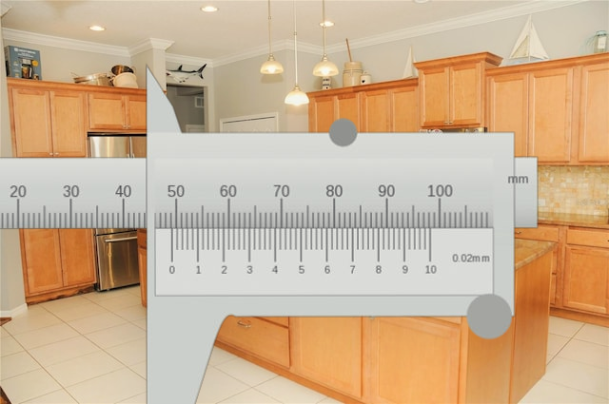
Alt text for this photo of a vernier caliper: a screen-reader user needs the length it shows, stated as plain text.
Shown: 49.2 mm
